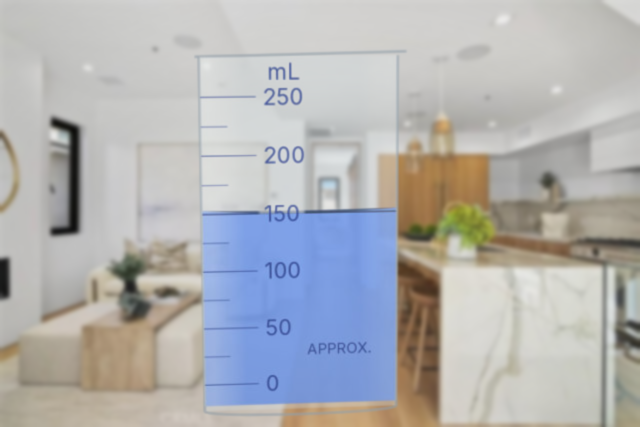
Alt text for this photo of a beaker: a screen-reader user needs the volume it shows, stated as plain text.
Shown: 150 mL
